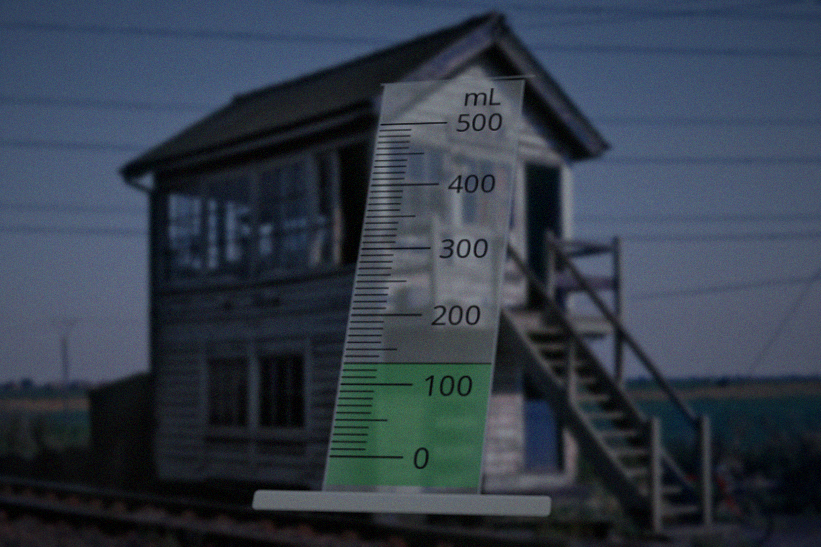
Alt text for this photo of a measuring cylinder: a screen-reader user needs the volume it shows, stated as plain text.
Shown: 130 mL
